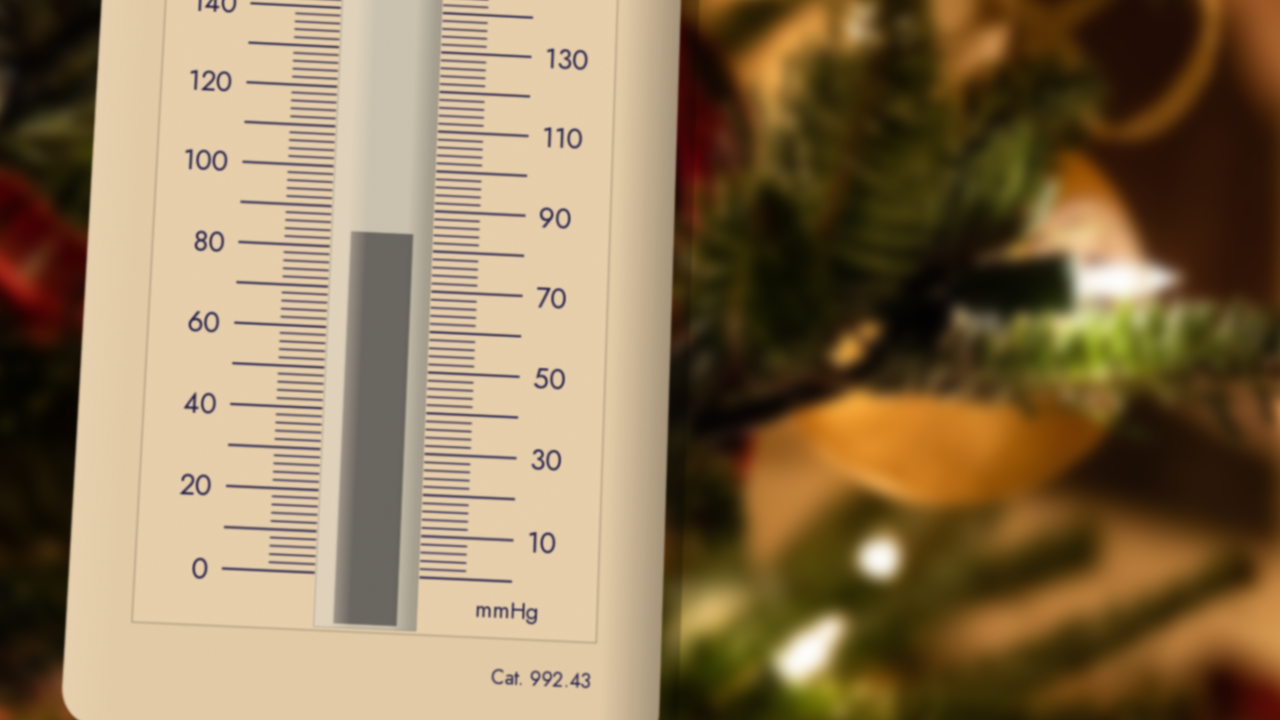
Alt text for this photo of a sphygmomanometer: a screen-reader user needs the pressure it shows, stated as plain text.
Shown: 84 mmHg
